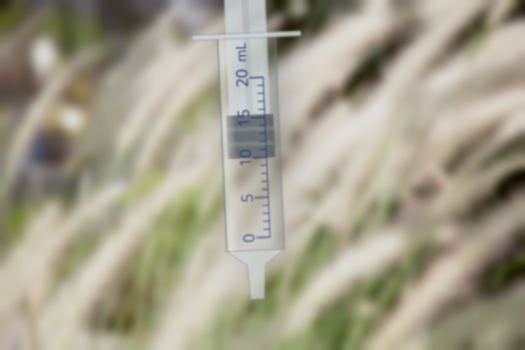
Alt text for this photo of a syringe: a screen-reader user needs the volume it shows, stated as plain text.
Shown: 10 mL
